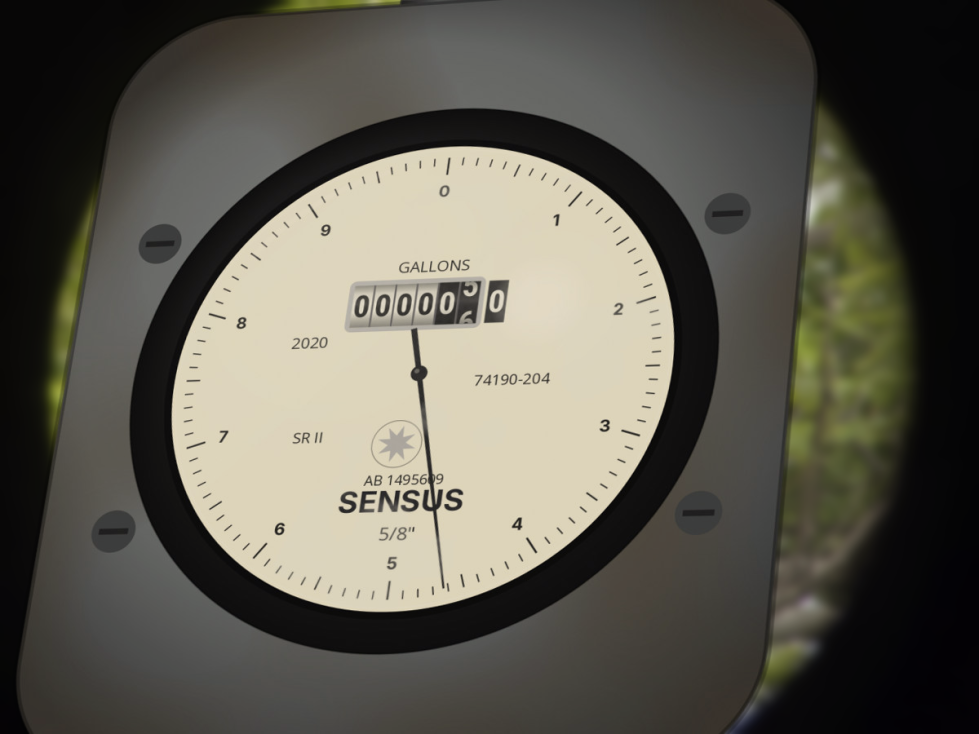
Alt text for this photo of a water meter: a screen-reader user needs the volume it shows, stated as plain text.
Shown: 54.6 gal
